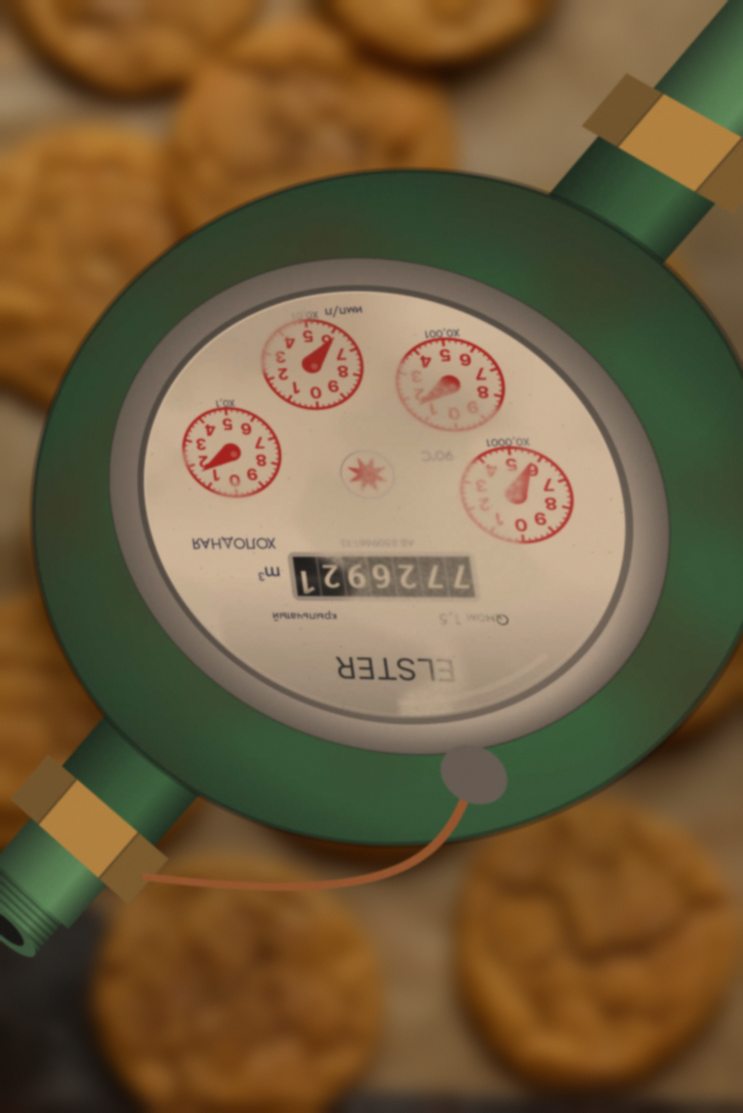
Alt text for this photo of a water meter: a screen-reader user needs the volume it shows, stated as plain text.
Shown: 7726921.1615 m³
